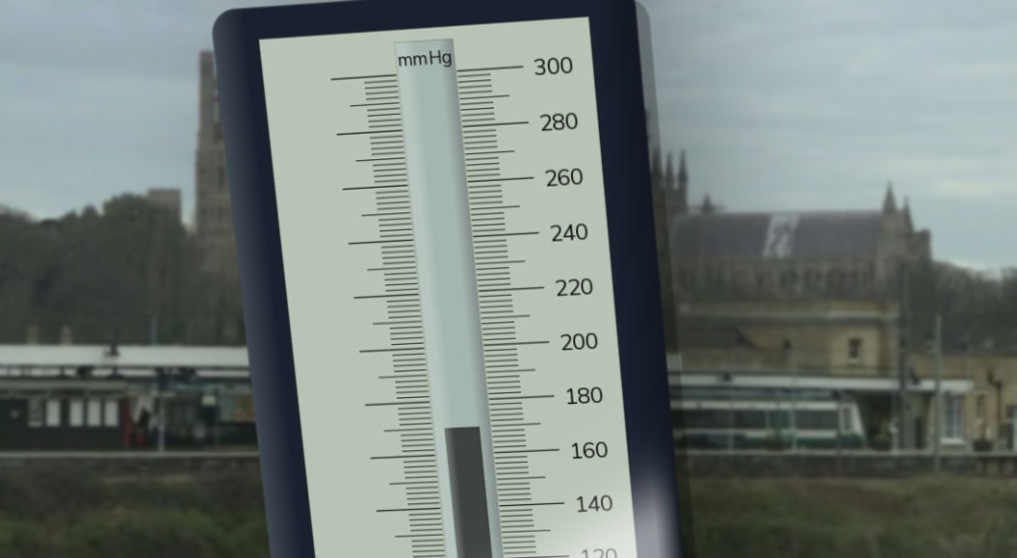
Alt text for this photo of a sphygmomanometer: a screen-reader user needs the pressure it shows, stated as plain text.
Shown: 170 mmHg
